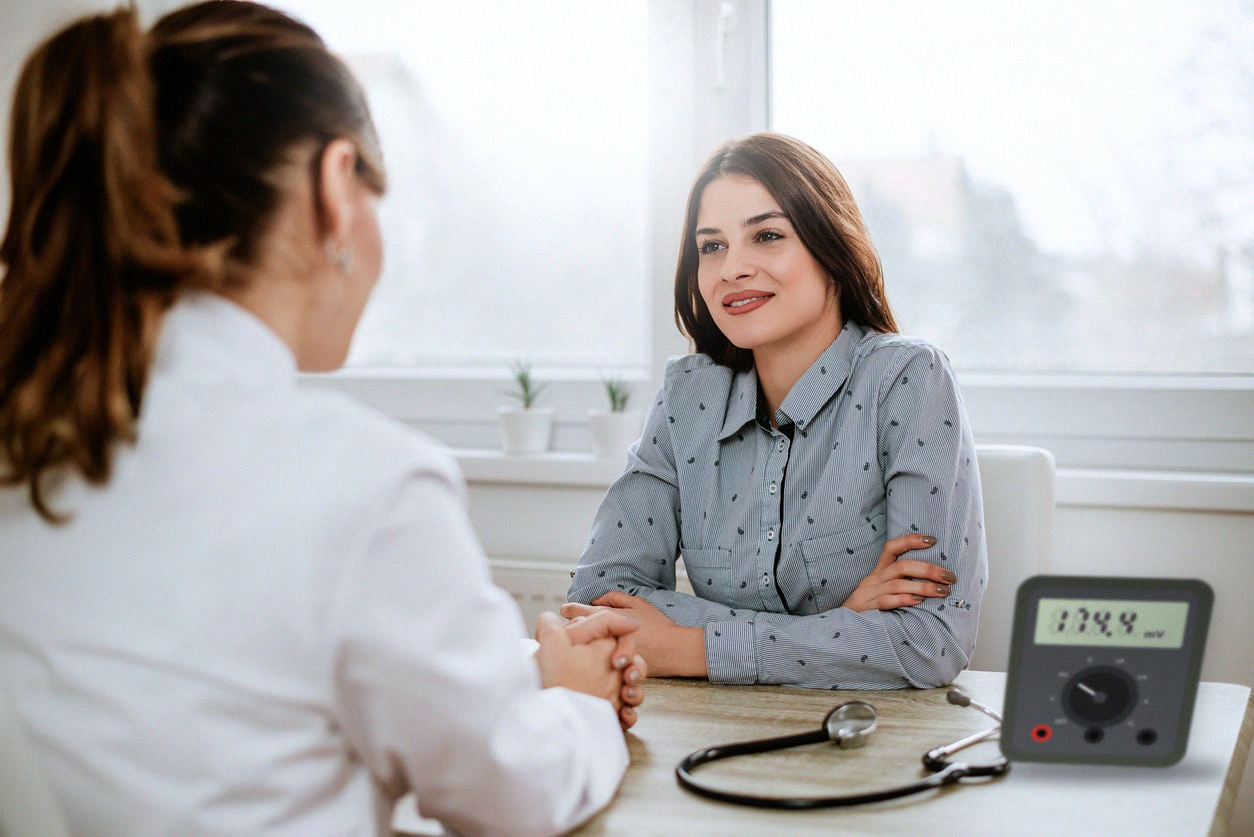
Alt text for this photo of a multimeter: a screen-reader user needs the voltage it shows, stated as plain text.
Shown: 174.4 mV
